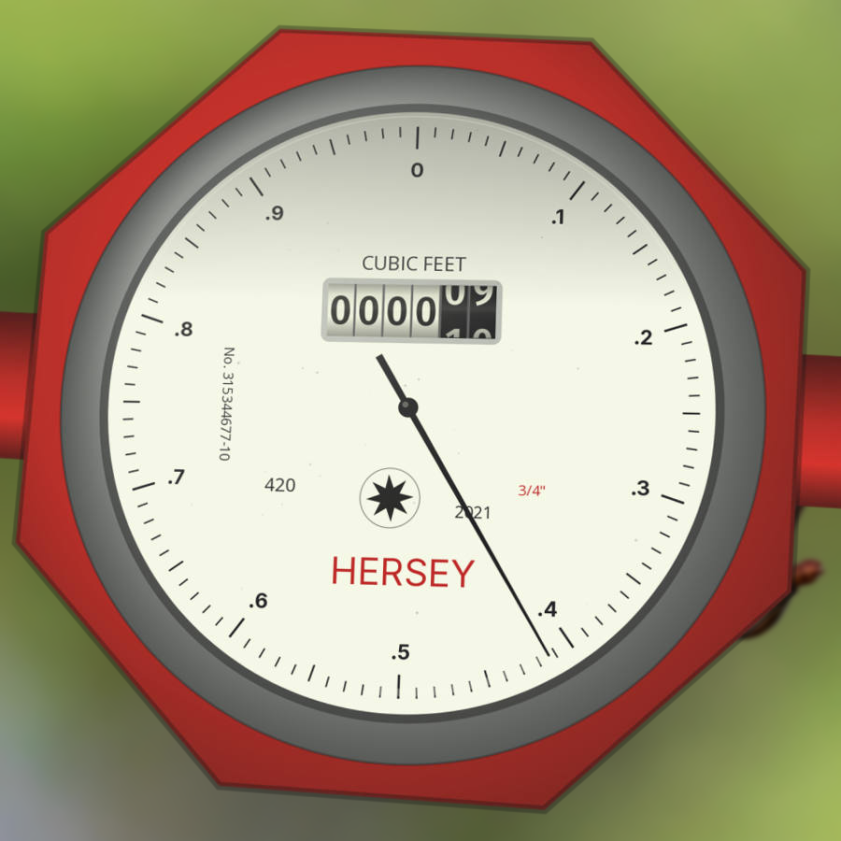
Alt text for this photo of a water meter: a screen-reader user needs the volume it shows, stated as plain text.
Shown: 9.41 ft³
